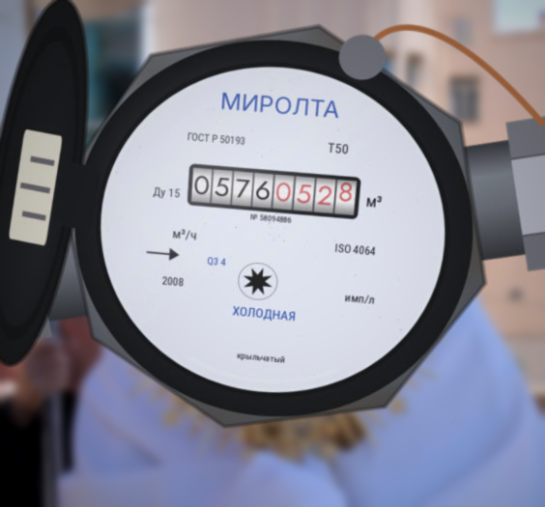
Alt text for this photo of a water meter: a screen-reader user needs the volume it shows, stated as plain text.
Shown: 576.0528 m³
